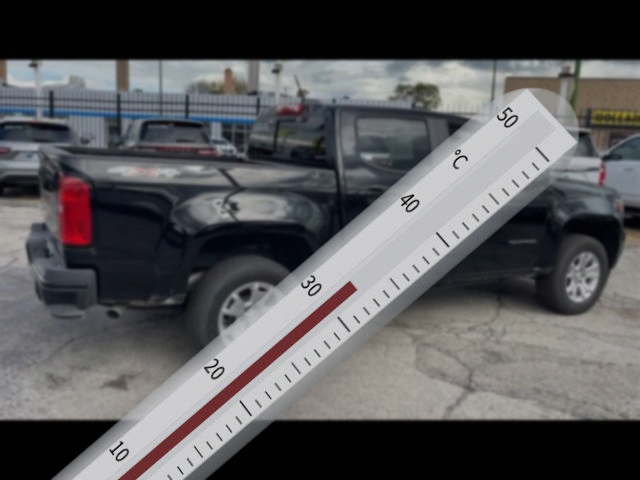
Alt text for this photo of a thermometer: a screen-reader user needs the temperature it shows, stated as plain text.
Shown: 32.5 °C
